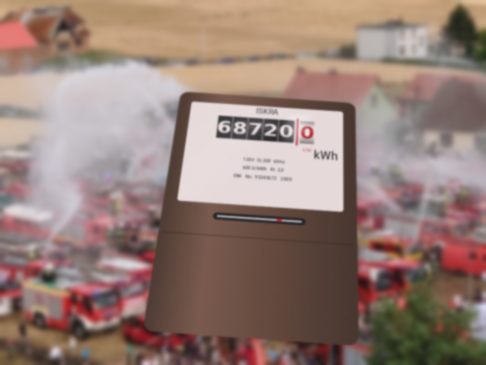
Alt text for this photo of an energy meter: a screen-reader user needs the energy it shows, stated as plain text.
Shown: 68720.0 kWh
